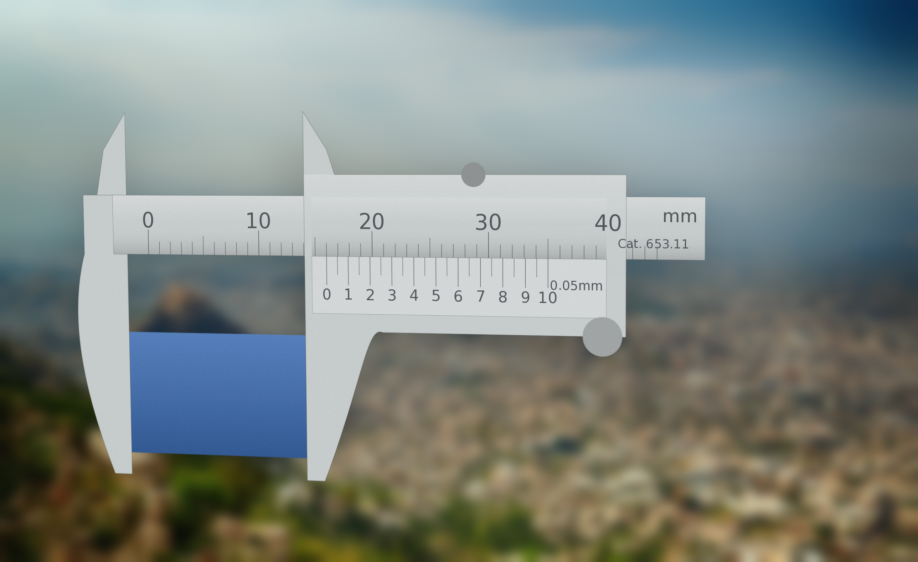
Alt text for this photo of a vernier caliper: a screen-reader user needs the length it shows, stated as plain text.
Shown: 16.0 mm
